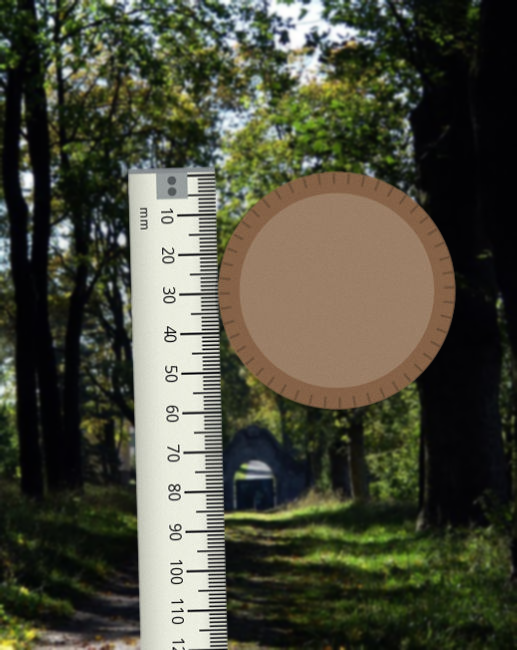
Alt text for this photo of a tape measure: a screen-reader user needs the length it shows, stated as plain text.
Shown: 60 mm
